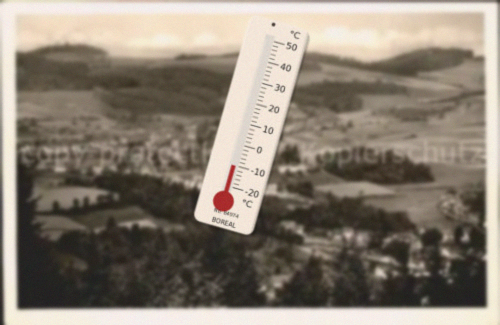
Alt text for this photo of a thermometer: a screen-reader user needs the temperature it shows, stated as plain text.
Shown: -10 °C
